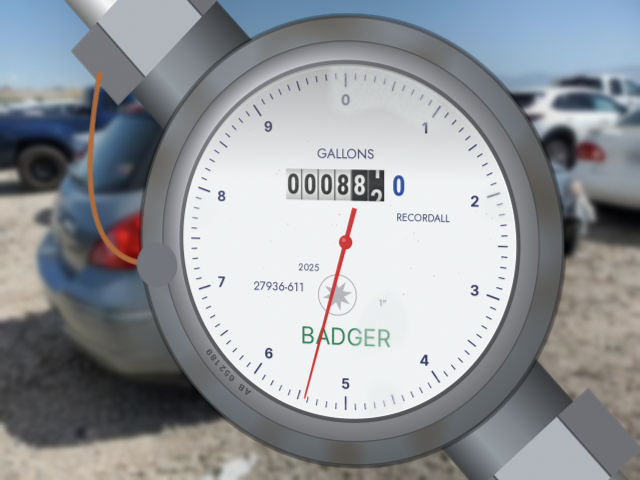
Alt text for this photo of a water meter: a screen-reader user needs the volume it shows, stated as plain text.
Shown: 8815.4 gal
